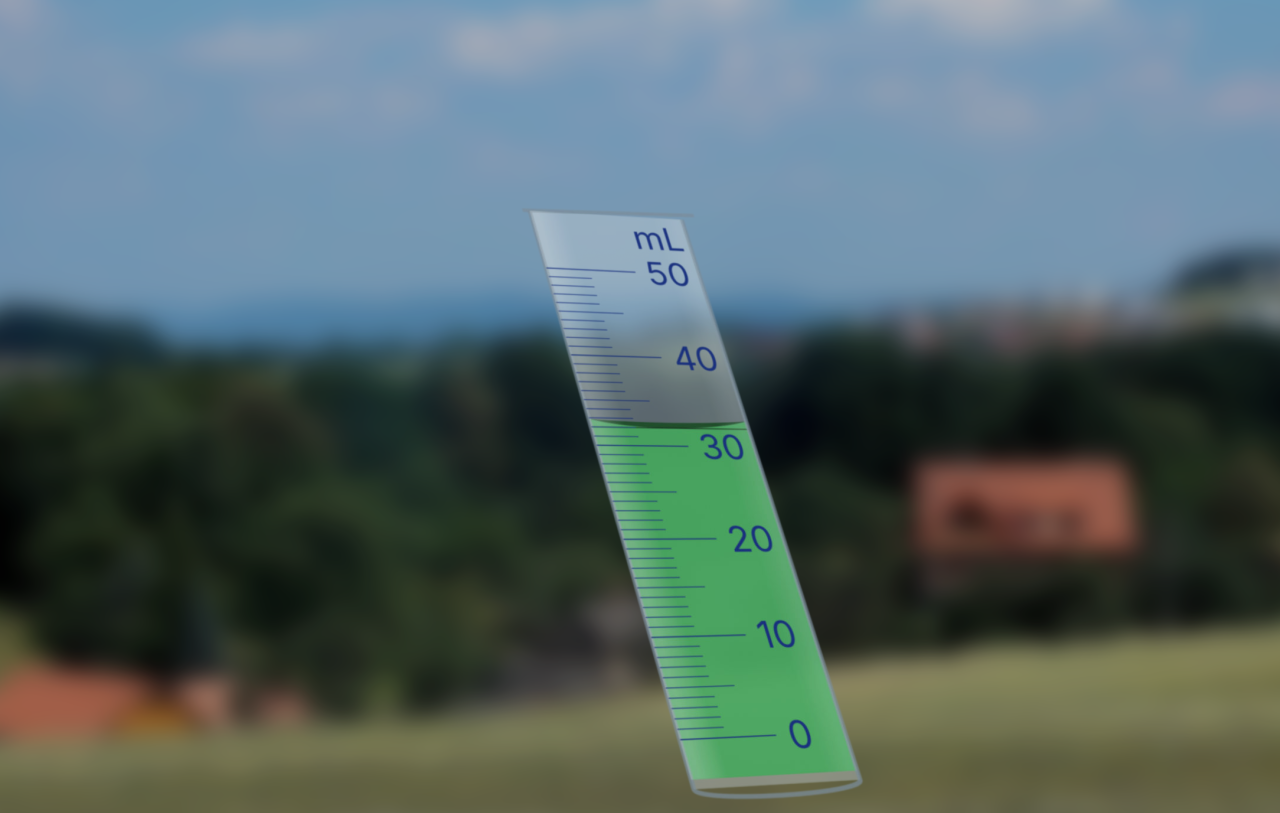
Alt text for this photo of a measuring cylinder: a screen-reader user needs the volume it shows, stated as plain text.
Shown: 32 mL
